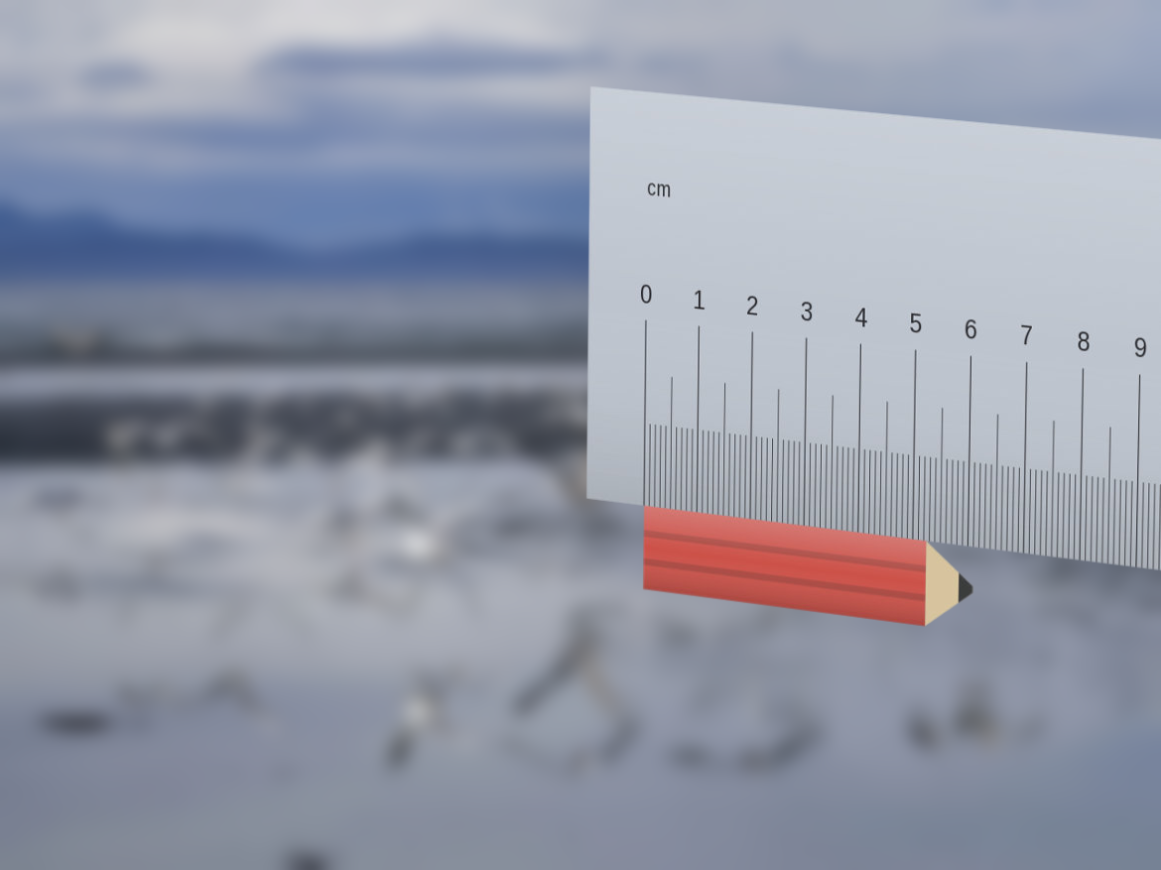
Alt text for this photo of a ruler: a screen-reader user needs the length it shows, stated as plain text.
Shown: 6.1 cm
